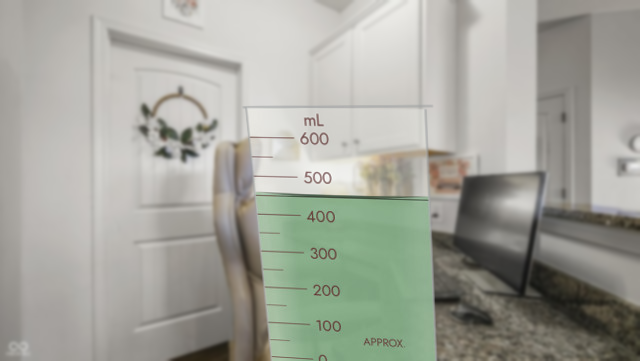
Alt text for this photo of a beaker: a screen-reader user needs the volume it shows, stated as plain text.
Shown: 450 mL
